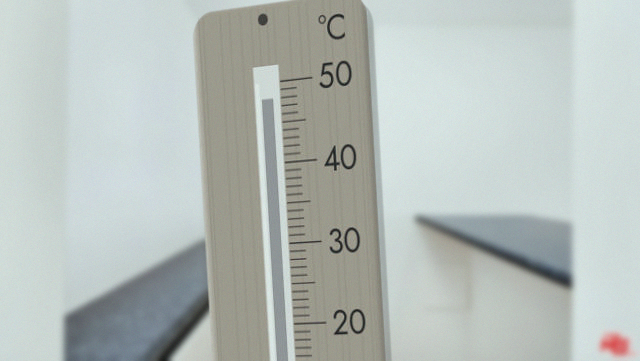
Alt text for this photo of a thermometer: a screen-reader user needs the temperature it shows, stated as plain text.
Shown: 48 °C
